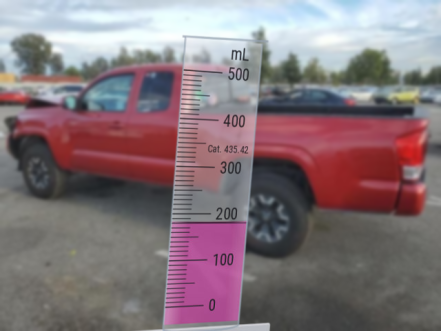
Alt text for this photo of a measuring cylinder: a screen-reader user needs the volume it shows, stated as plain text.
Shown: 180 mL
